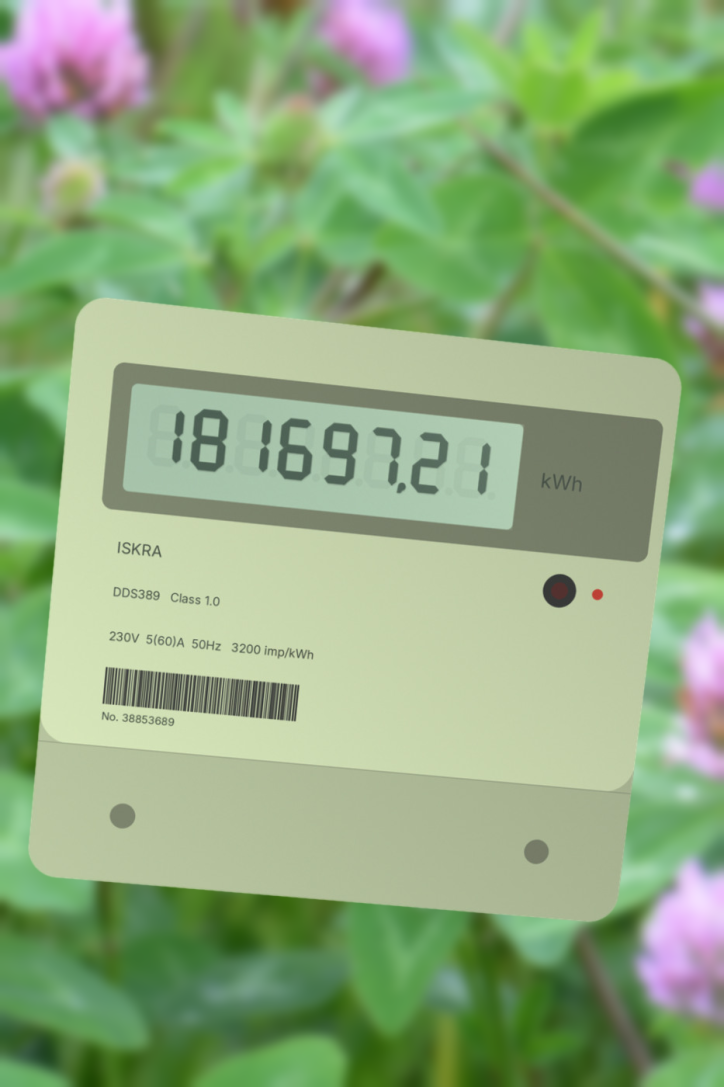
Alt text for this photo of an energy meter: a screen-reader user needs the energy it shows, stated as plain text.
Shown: 181697.21 kWh
